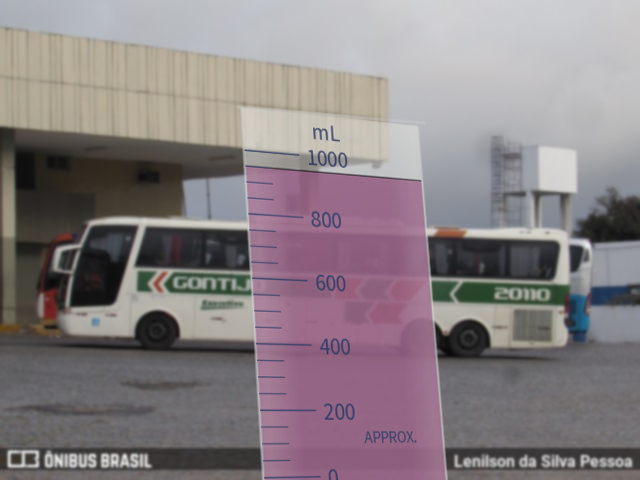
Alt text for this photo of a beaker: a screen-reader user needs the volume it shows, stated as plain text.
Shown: 950 mL
